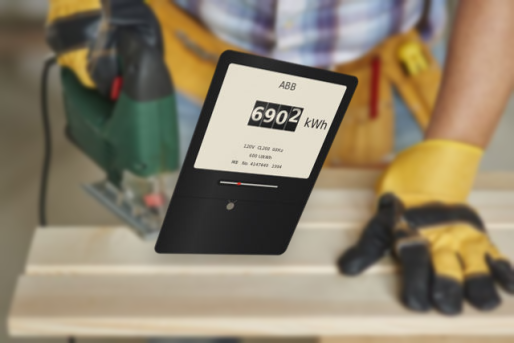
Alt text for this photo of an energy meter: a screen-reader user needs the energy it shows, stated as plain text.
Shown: 6902 kWh
